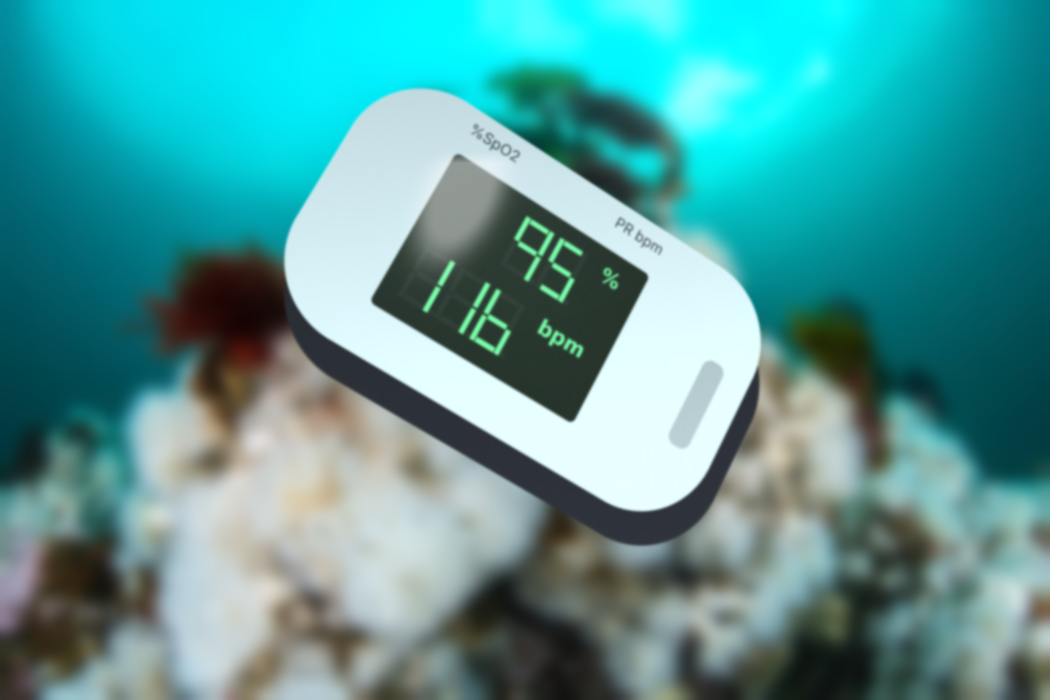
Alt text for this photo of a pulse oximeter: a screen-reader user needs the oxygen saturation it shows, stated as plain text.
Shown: 95 %
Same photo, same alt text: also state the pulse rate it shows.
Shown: 116 bpm
